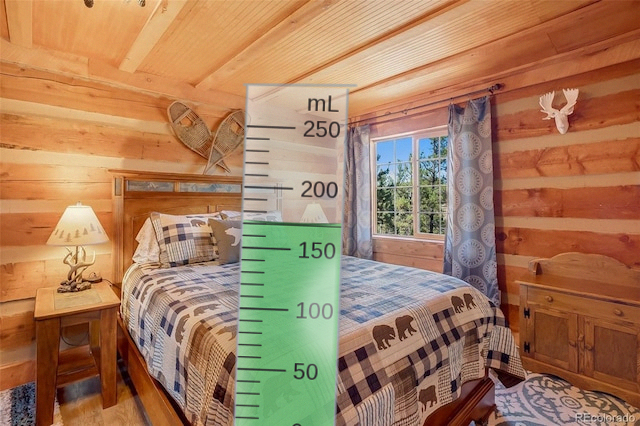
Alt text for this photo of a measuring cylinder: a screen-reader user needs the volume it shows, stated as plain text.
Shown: 170 mL
